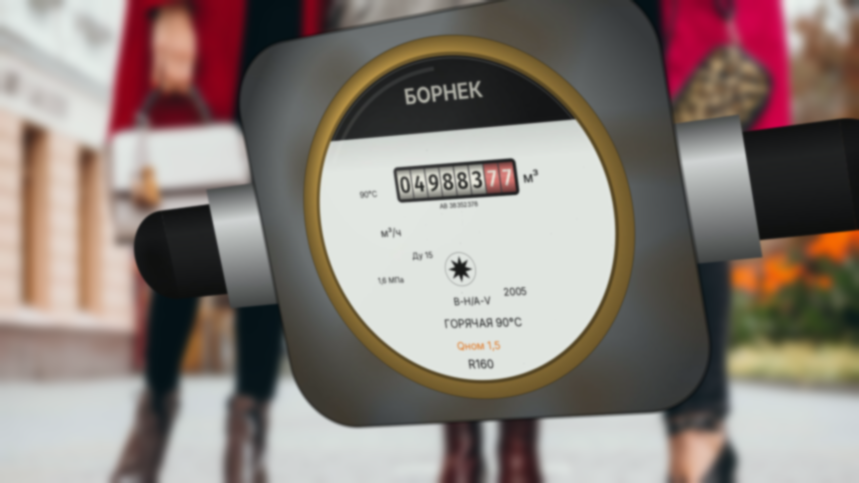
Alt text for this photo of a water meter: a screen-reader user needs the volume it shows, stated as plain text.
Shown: 49883.77 m³
